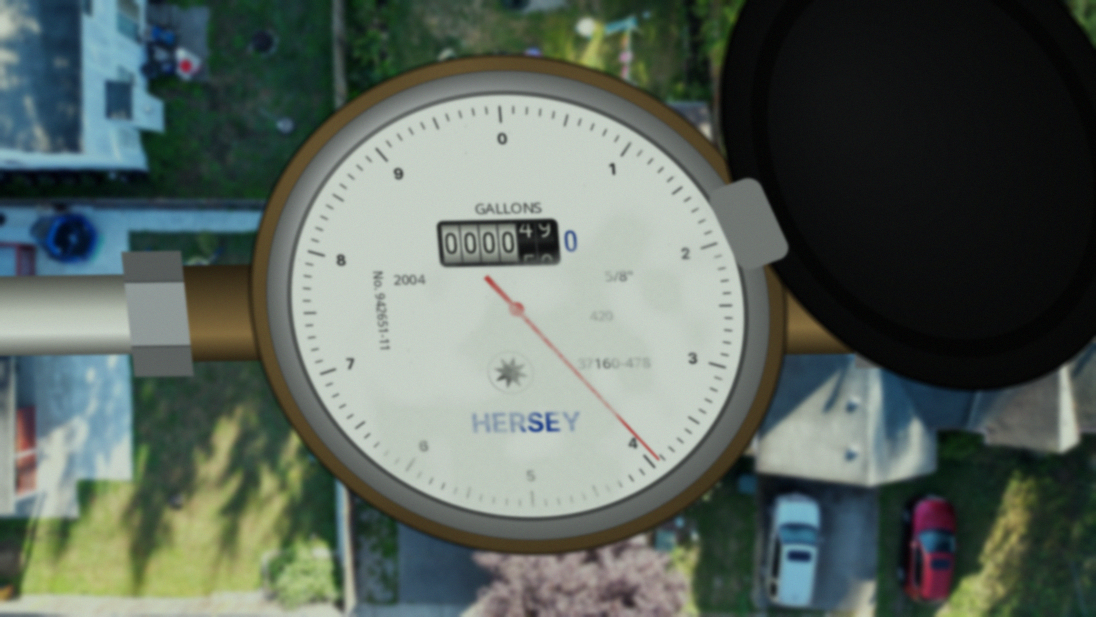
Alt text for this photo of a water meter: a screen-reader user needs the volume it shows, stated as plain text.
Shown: 493.9 gal
